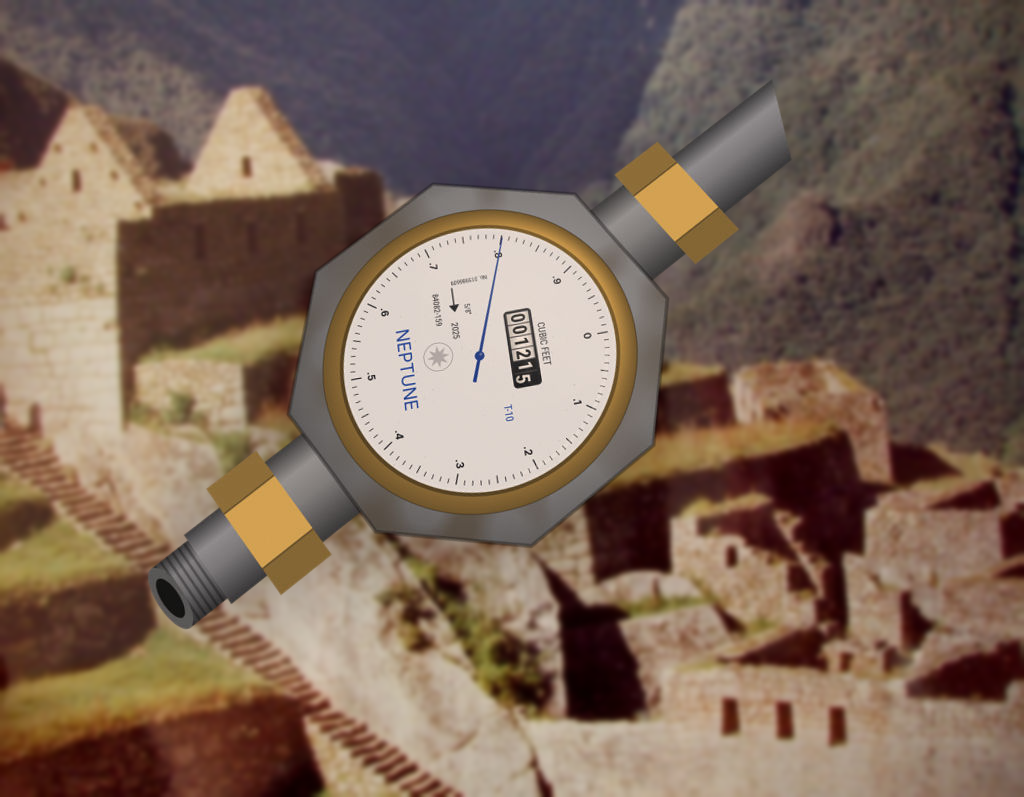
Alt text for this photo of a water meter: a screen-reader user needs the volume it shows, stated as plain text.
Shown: 1214.80 ft³
